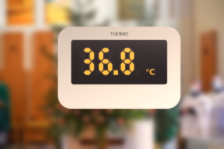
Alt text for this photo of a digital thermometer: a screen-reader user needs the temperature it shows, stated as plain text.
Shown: 36.8 °C
